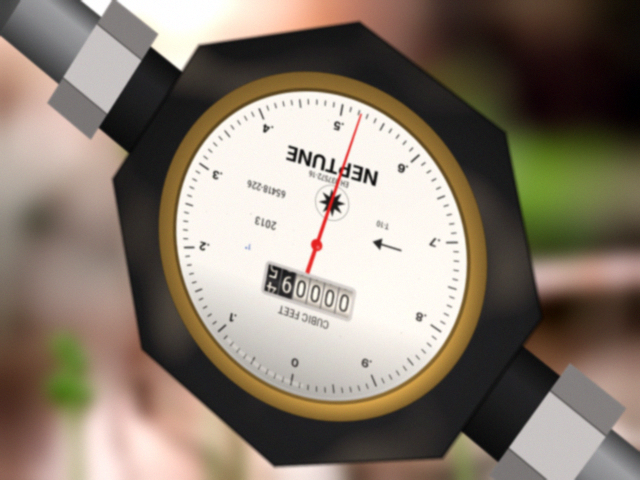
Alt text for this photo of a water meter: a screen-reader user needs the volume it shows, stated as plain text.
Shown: 94.52 ft³
